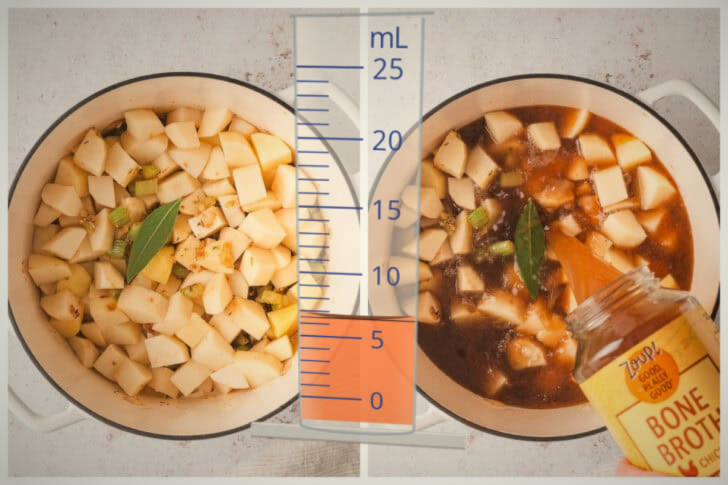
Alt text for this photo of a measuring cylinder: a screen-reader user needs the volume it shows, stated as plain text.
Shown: 6.5 mL
